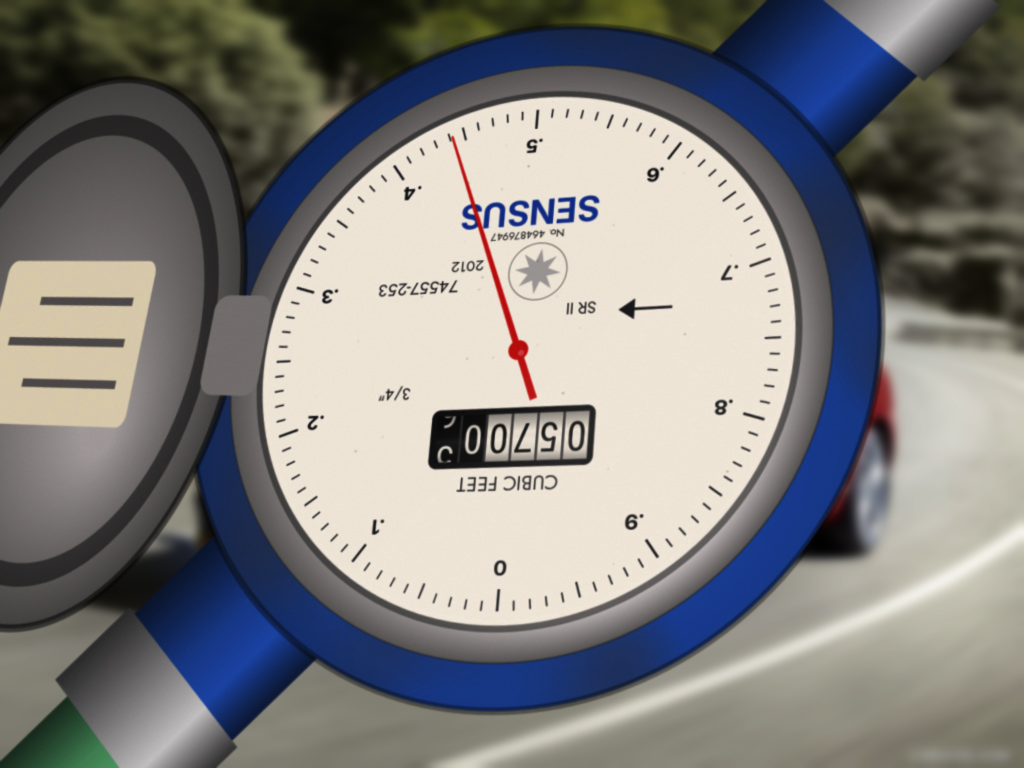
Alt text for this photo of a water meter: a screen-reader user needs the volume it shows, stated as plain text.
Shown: 57005.44 ft³
